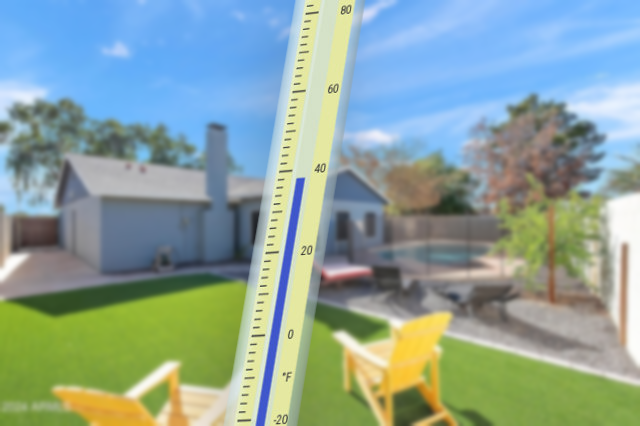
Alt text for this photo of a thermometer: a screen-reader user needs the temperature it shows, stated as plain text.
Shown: 38 °F
